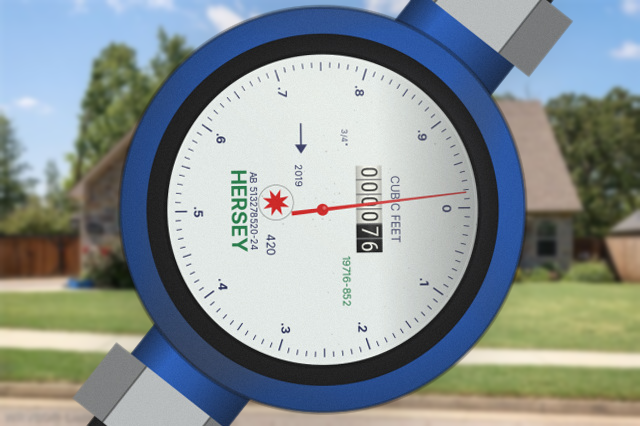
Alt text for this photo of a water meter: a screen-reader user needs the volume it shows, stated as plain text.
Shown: 75.98 ft³
